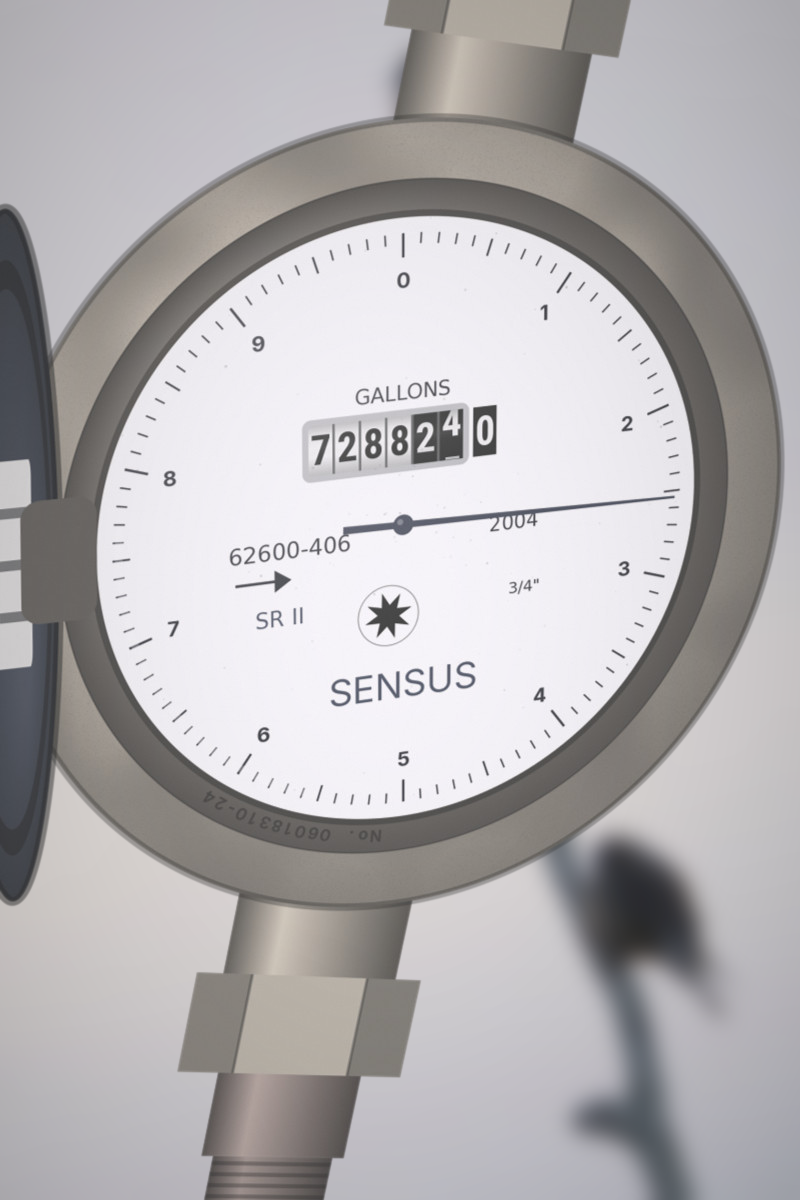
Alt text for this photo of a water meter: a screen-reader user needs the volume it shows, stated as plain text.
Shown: 7288242.5 gal
